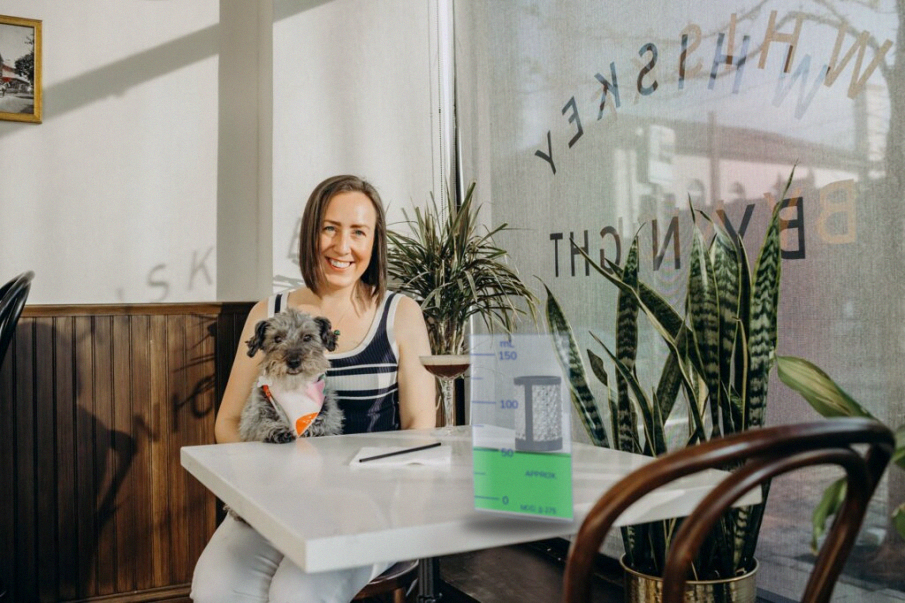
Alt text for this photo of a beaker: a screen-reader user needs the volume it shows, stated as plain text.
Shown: 50 mL
